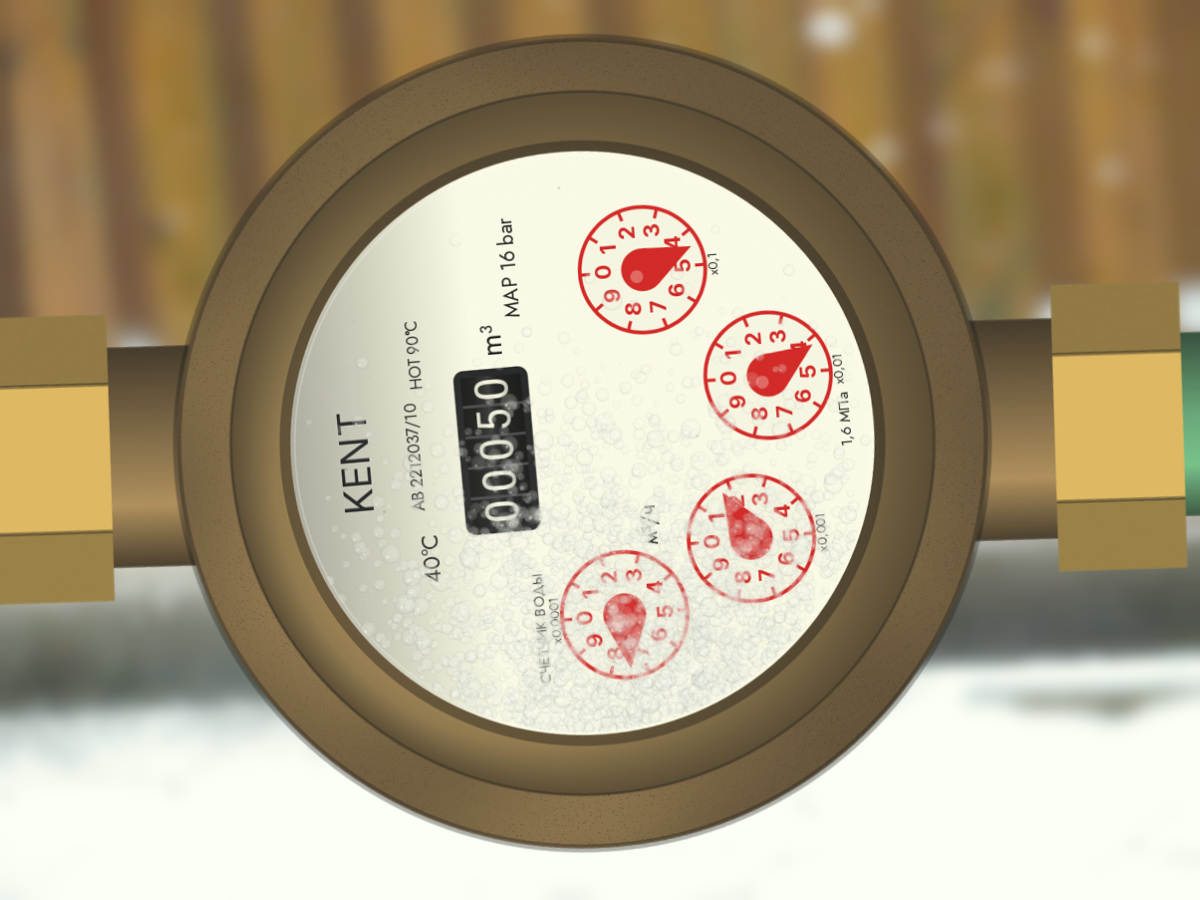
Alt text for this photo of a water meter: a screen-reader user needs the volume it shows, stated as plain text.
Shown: 50.4417 m³
